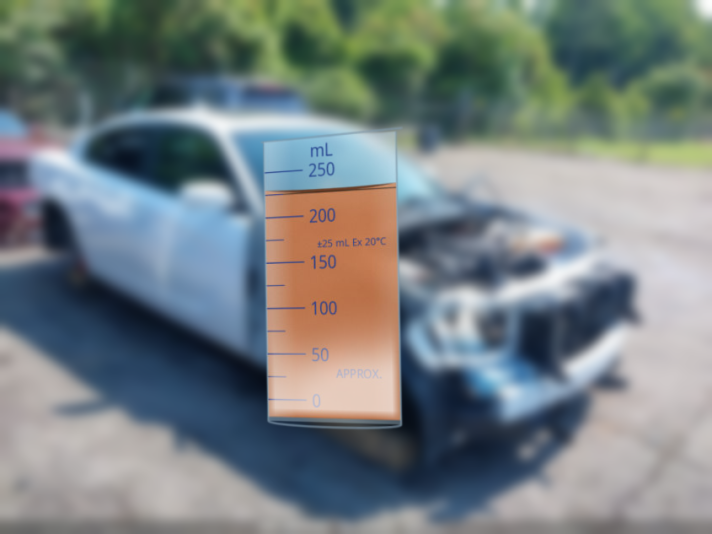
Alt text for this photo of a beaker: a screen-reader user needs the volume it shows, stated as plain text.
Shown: 225 mL
